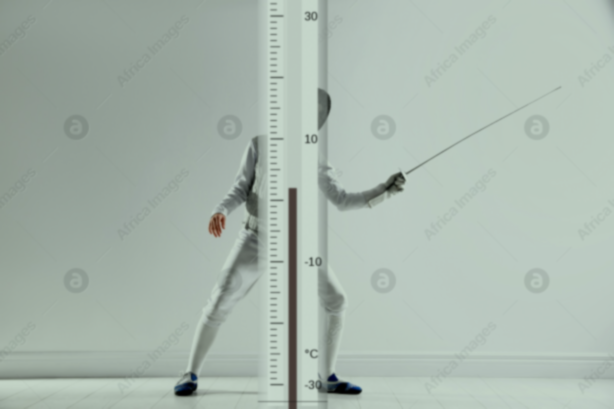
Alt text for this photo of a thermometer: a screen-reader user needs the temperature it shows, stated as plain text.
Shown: 2 °C
